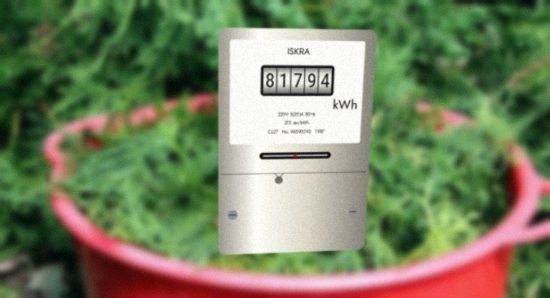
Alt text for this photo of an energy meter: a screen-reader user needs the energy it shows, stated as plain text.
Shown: 81794 kWh
